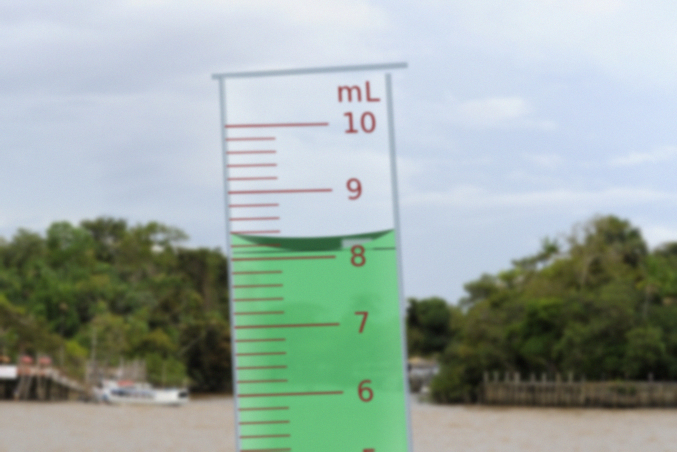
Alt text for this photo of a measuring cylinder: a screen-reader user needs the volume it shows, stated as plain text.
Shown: 8.1 mL
